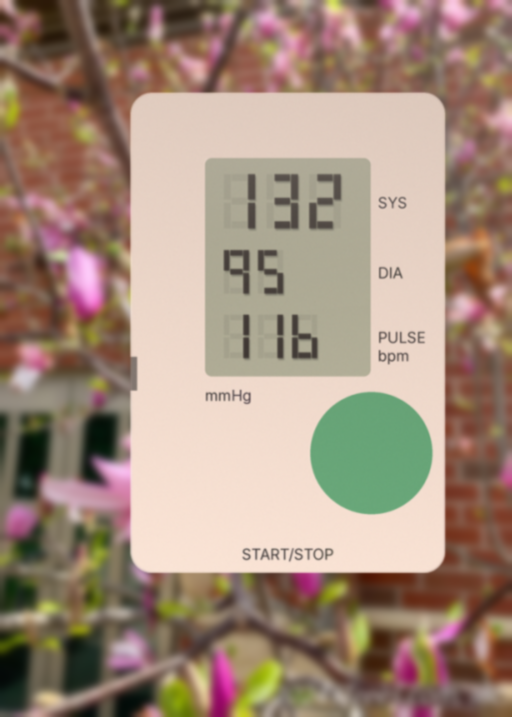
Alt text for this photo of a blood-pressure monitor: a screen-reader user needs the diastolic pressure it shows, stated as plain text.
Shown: 95 mmHg
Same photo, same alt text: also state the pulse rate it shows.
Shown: 116 bpm
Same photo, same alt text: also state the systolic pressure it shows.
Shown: 132 mmHg
